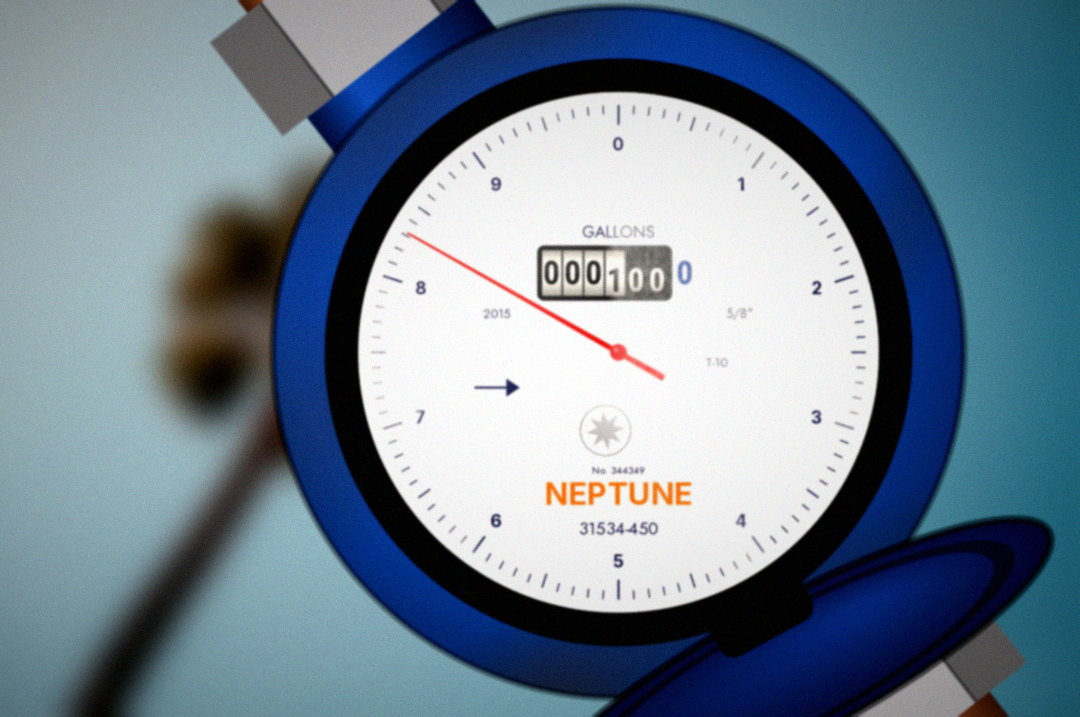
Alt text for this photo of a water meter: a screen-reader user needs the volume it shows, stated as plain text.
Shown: 998.3 gal
